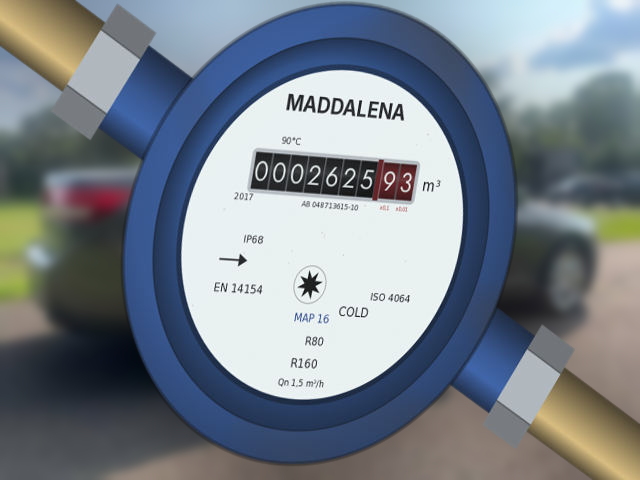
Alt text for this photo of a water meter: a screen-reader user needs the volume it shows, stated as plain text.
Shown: 2625.93 m³
